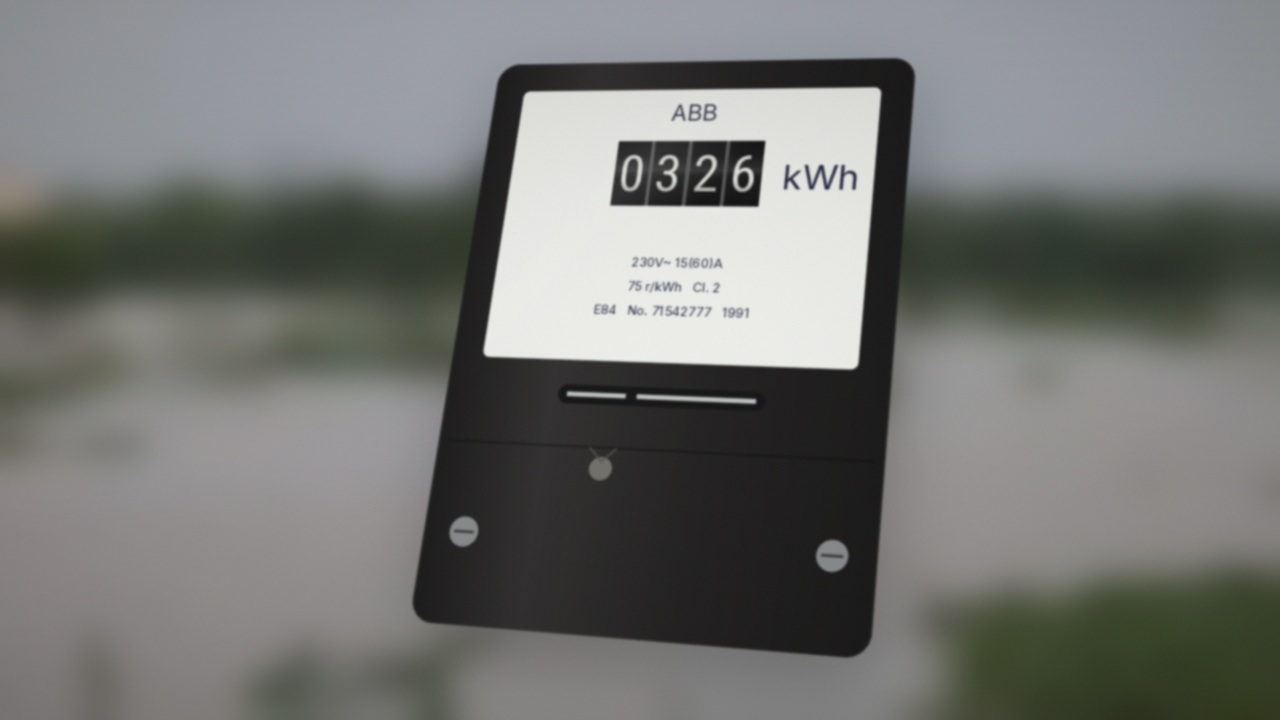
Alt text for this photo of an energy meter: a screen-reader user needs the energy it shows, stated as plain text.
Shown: 326 kWh
